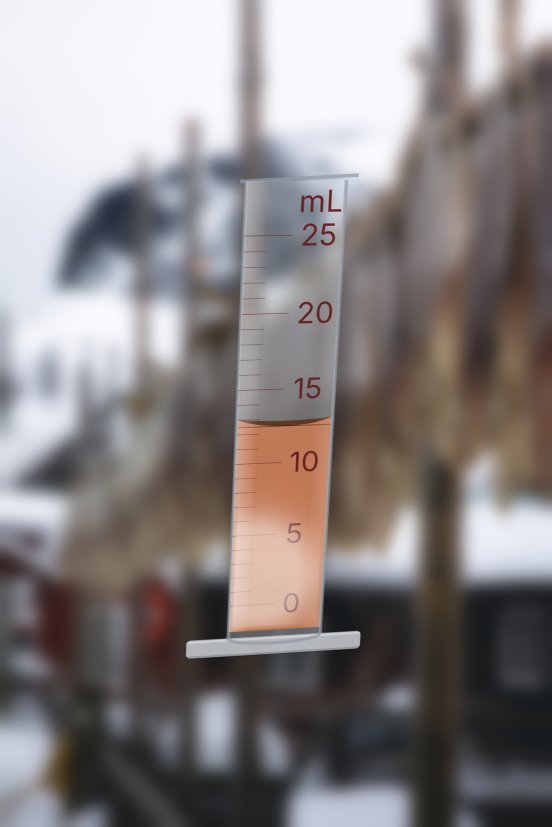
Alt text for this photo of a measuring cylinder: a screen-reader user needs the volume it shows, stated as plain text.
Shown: 12.5 mL
